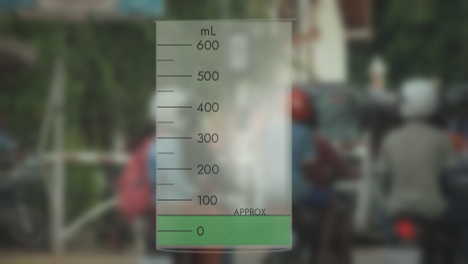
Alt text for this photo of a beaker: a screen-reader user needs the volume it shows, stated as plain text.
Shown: 50 mL
